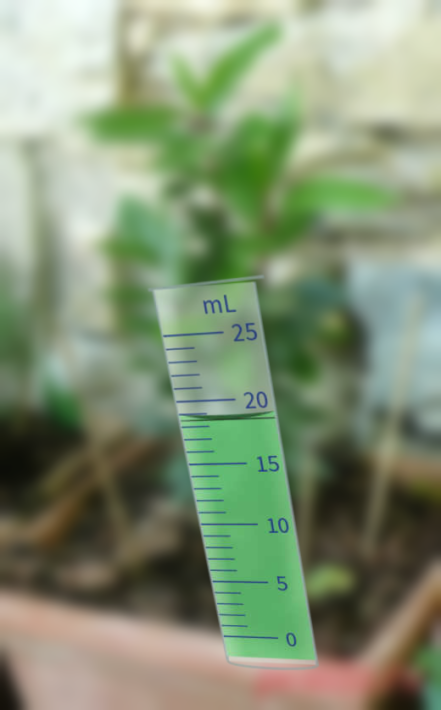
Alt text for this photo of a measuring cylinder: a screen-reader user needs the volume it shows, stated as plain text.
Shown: 18.5 mL
